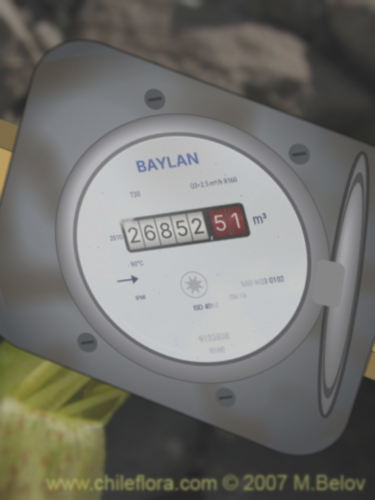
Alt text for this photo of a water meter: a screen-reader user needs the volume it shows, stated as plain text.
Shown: 26852.51 m³
